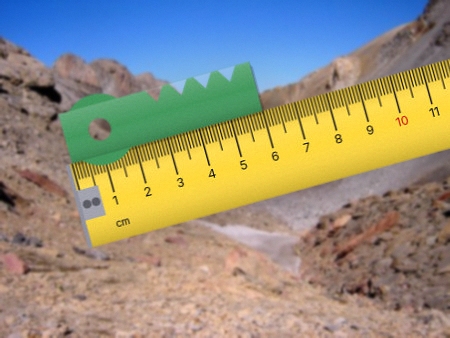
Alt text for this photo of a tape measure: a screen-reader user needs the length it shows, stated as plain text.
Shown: 6 cm
